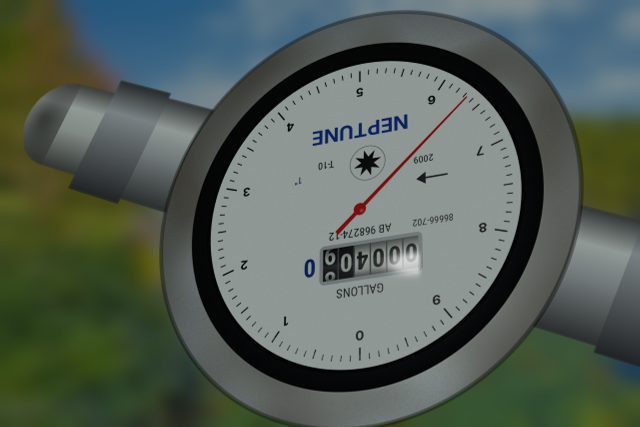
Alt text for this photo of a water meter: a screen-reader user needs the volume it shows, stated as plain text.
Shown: 4086.3 gal
